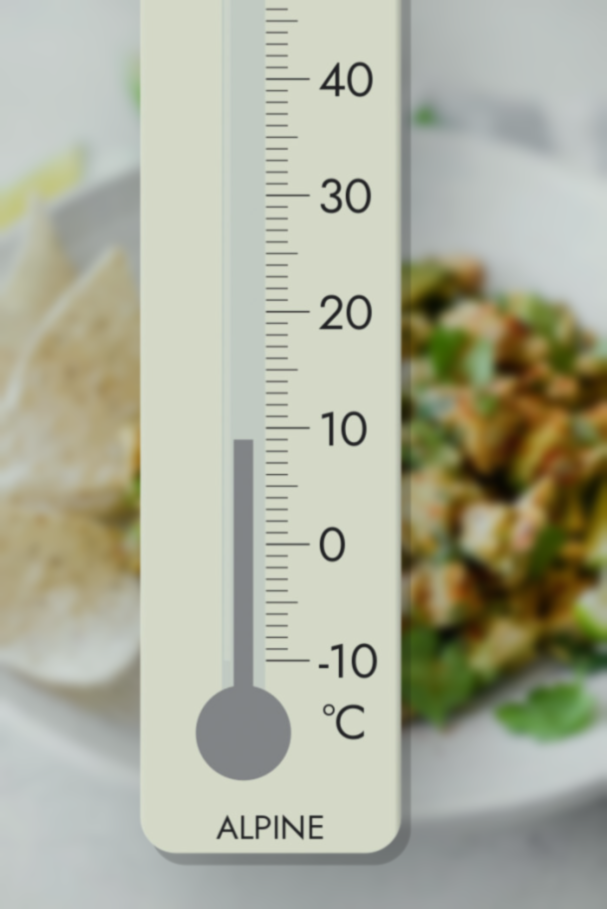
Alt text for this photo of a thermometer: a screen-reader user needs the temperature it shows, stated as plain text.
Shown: 9 °C
